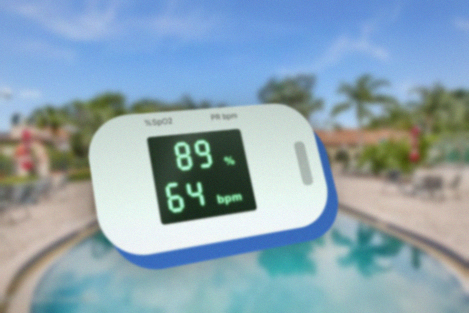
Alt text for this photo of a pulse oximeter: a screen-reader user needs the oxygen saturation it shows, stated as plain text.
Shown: 89 %
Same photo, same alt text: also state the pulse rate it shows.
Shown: 64 bpm
